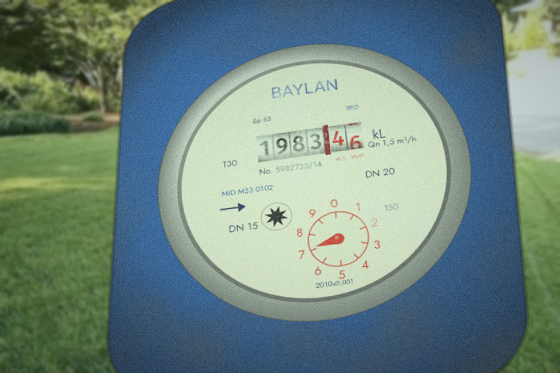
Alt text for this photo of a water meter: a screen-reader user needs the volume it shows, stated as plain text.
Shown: 1983.457 kL
